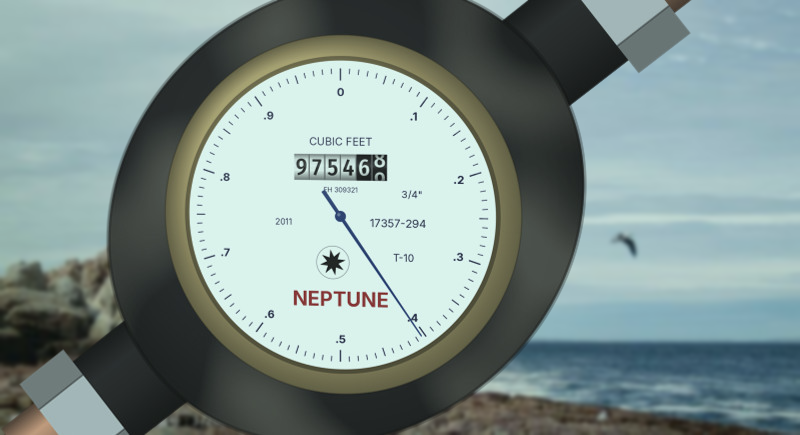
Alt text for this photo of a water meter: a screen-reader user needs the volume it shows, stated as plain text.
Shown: 975468.40 ft³
